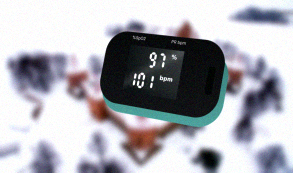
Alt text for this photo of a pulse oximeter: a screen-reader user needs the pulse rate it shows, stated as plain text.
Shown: 101 bpm
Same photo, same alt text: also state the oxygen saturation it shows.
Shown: 97 %
